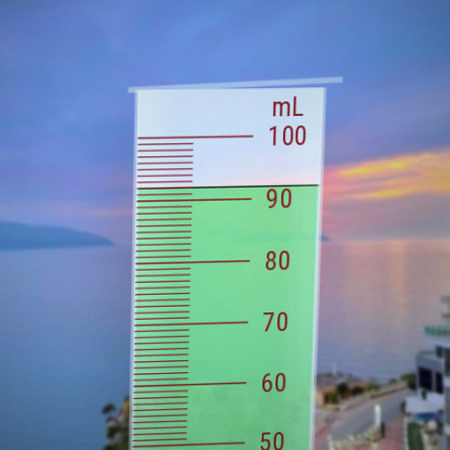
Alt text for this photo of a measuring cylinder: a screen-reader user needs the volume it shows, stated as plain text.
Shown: 92 mL
